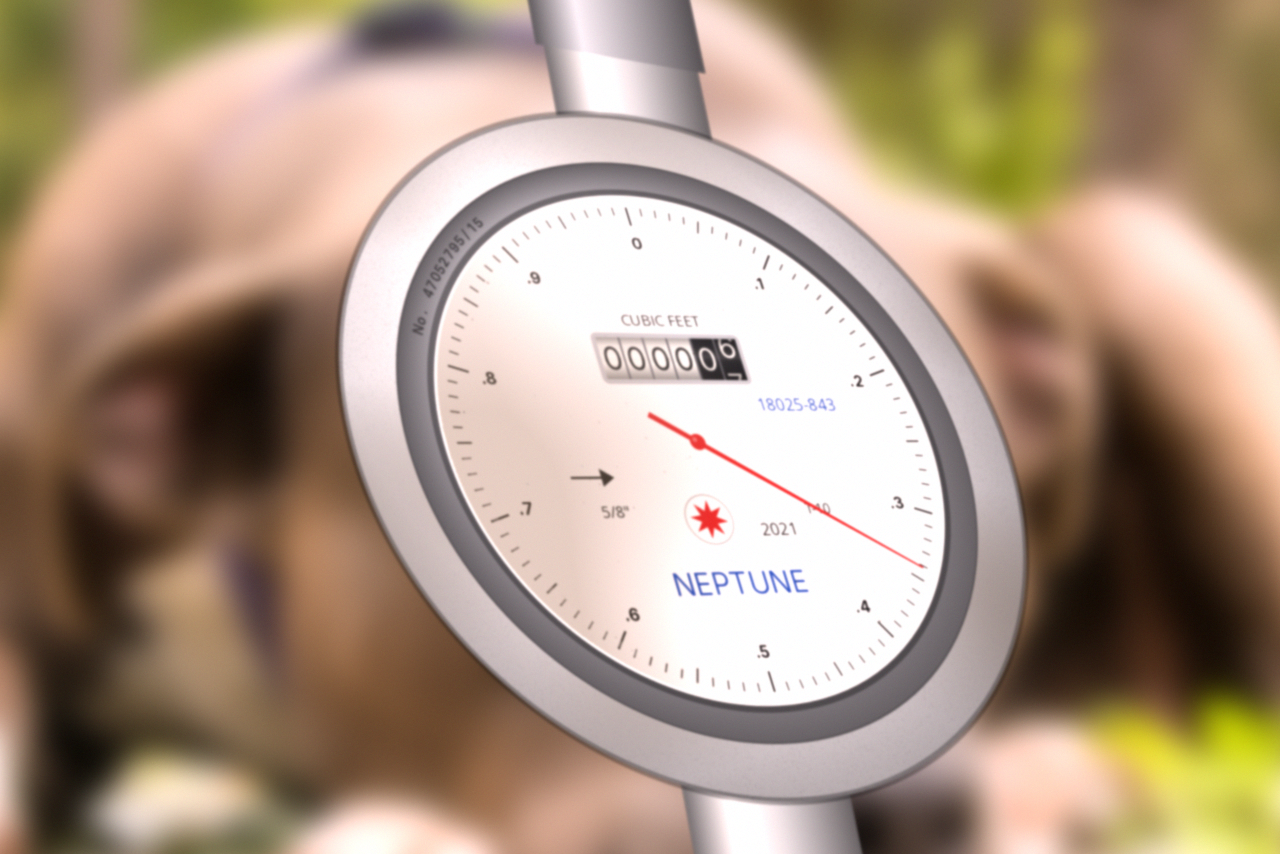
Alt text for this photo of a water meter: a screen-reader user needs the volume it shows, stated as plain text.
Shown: 6.34 ft³
